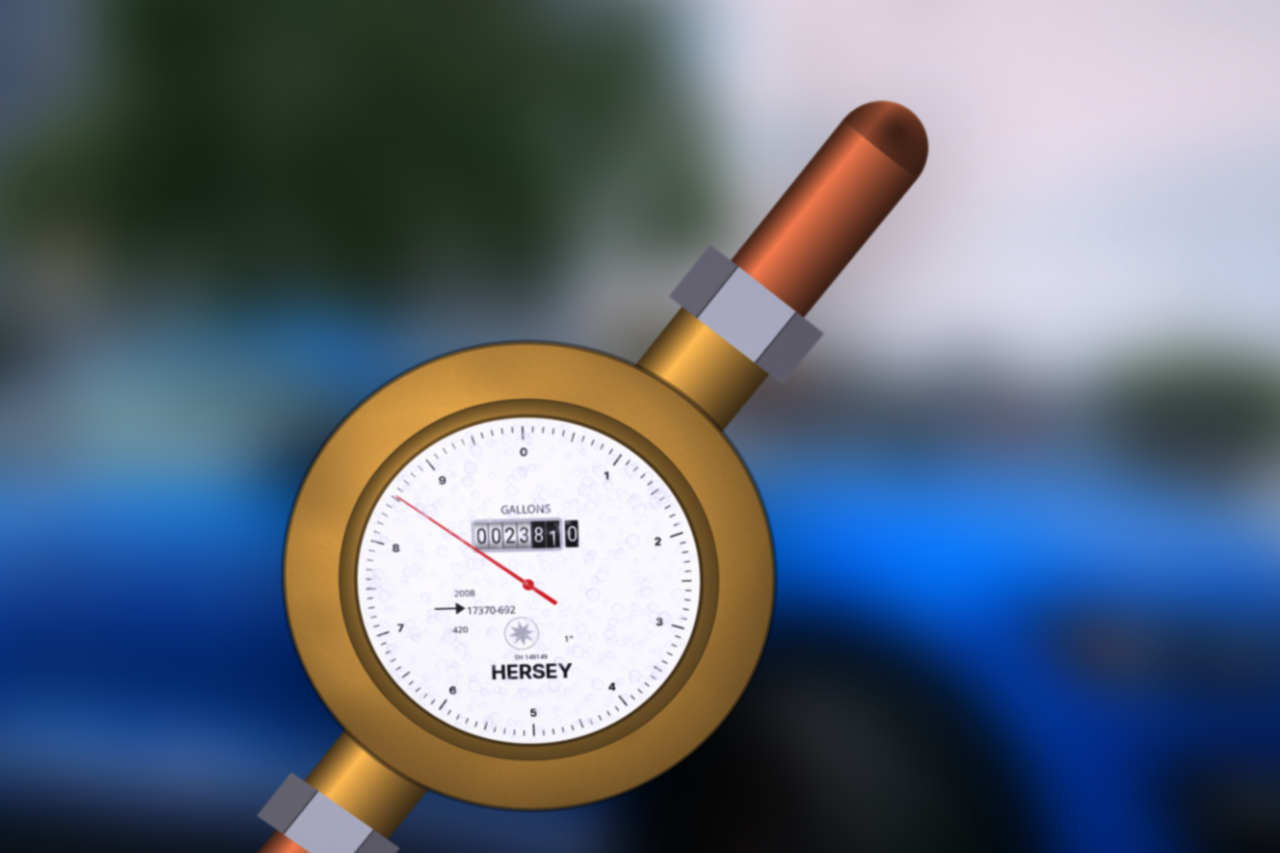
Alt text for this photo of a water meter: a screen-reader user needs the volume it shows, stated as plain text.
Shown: 23808.5 gal
